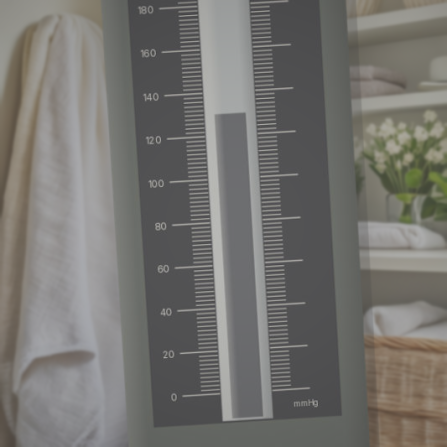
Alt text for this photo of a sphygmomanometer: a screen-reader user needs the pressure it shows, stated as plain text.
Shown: 130 mmHg
